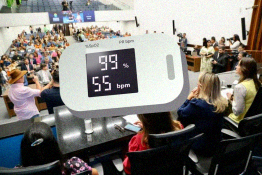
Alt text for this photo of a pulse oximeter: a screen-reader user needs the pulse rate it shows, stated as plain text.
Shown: 55 bpm
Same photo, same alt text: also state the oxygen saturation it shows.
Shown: 99 %
